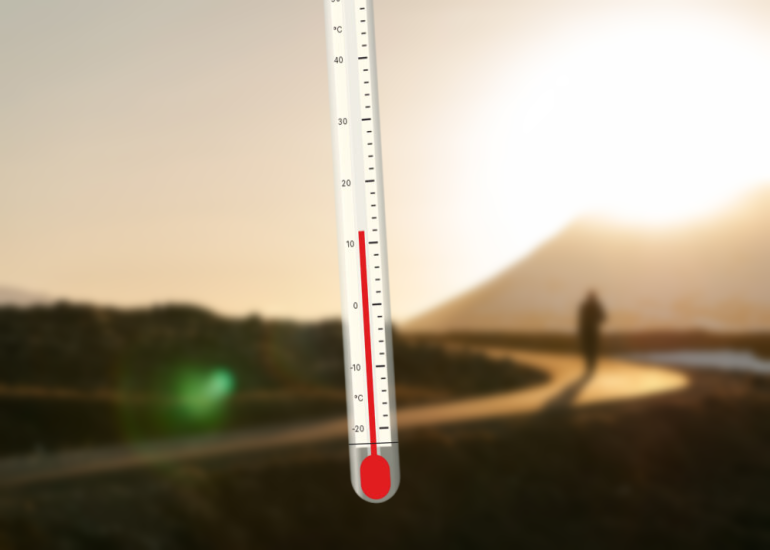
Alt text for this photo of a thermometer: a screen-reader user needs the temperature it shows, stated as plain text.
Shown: 12 °C
